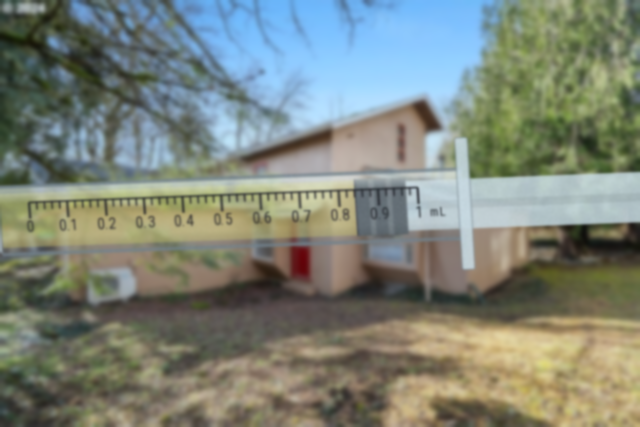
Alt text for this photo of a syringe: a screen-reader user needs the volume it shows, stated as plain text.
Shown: 0.84 mL
